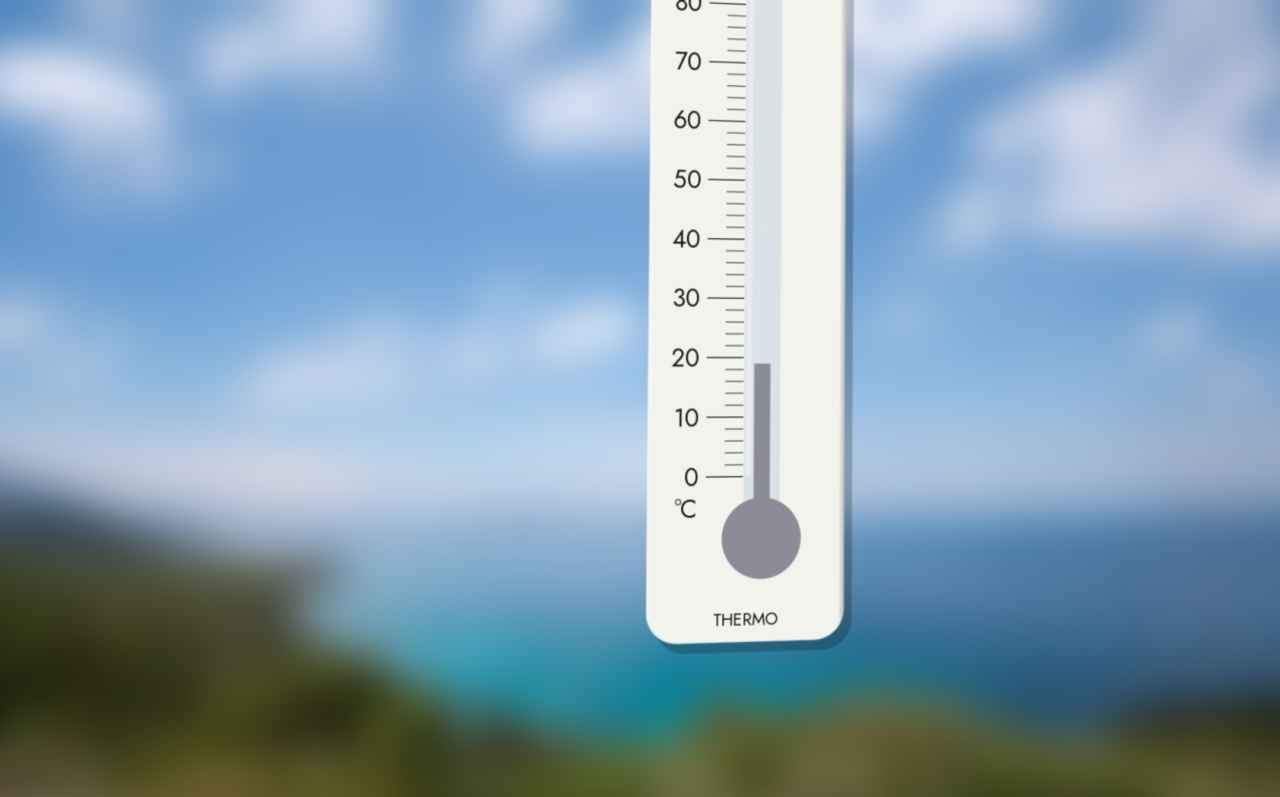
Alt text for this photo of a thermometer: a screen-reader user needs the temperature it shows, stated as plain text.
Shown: 19 °C
